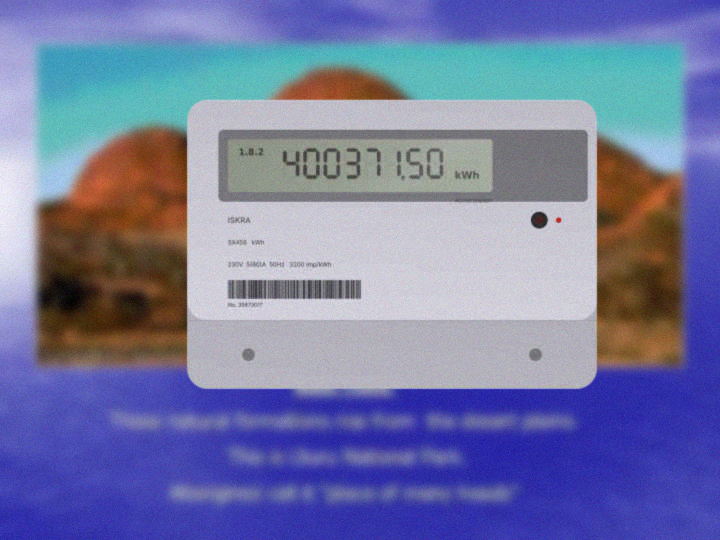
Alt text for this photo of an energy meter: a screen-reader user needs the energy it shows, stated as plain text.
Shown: 400371.50 kWh
